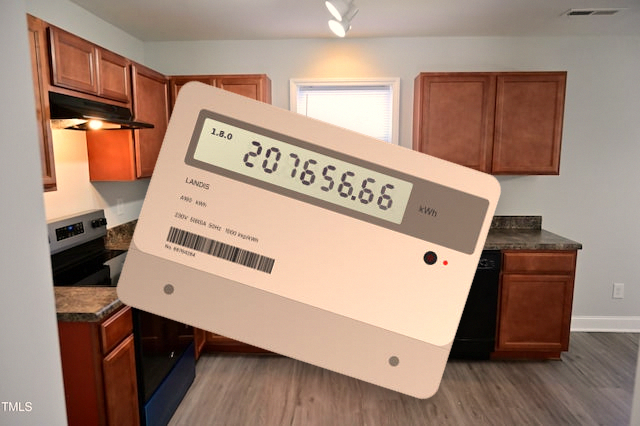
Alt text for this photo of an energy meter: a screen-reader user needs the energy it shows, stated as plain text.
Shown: 207656.66 kWh
